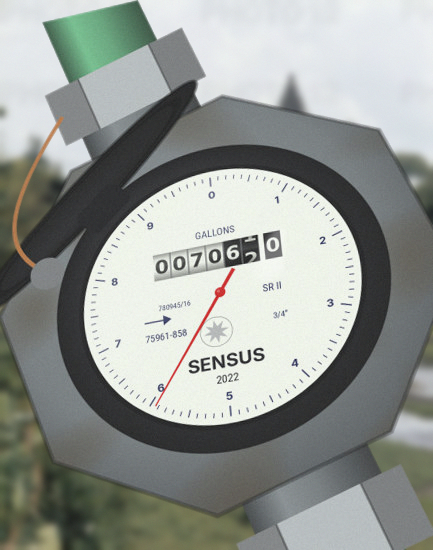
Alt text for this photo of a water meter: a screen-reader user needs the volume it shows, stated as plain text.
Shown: 70615.9 gal
